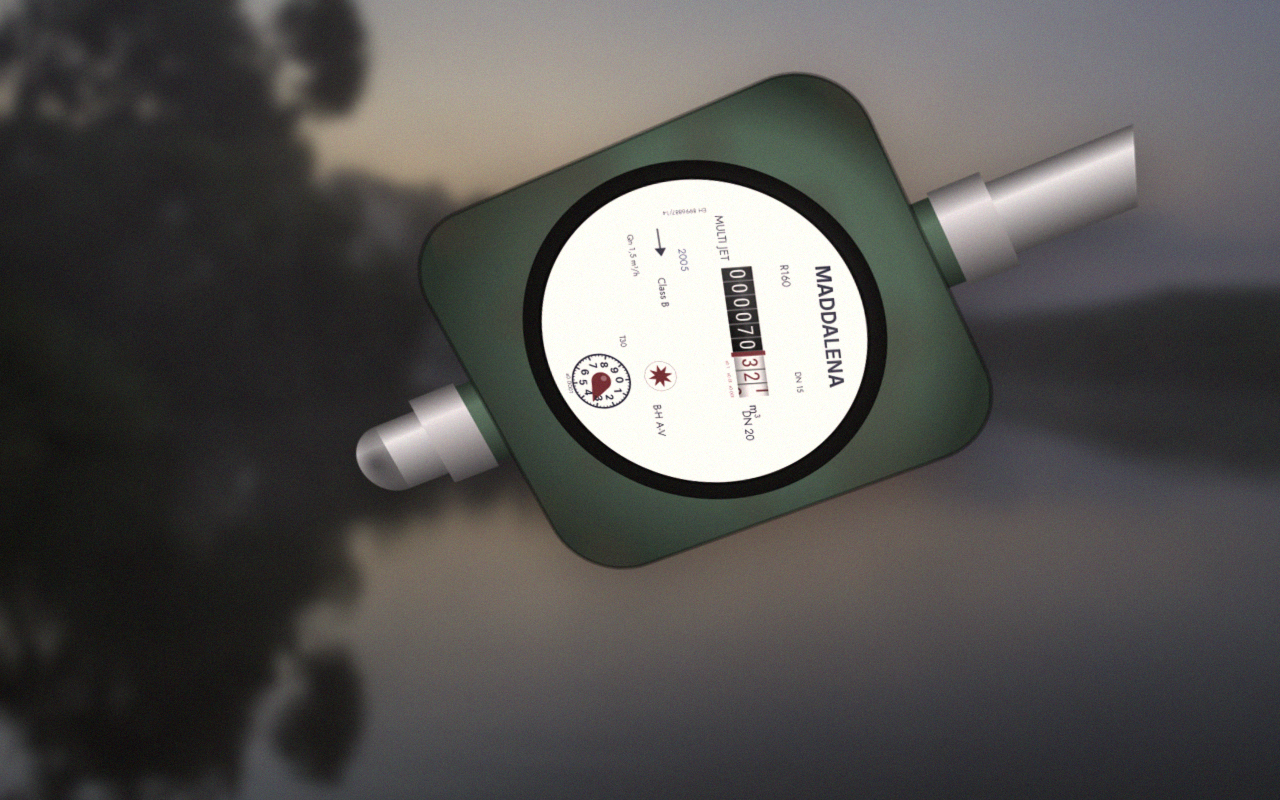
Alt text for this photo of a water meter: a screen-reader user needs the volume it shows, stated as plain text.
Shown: 70.3213 m³
